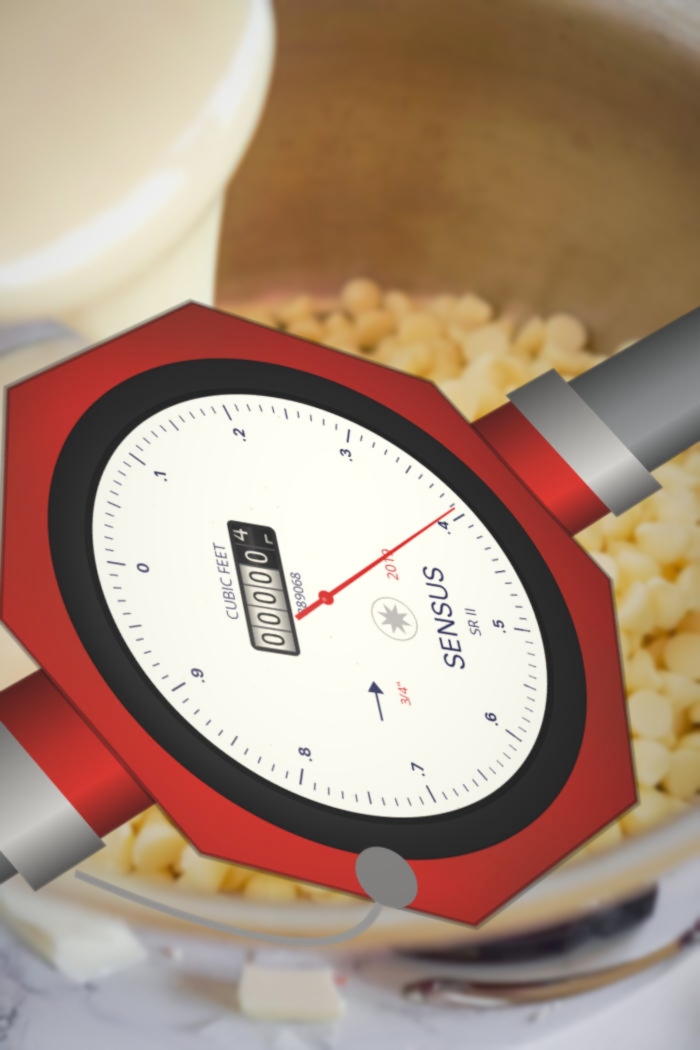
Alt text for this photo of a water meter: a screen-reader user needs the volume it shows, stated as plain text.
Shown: 4.39 ft³
